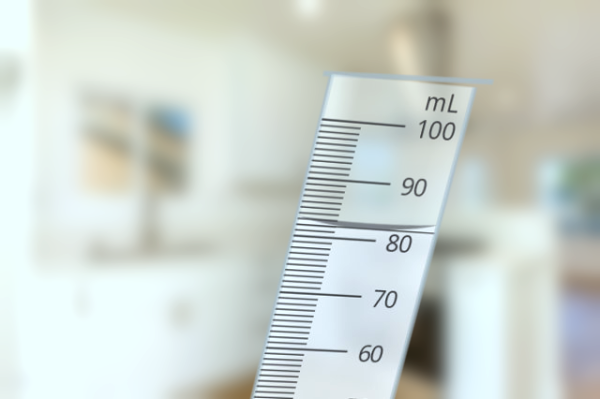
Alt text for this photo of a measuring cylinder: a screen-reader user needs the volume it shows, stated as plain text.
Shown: 82 mL
